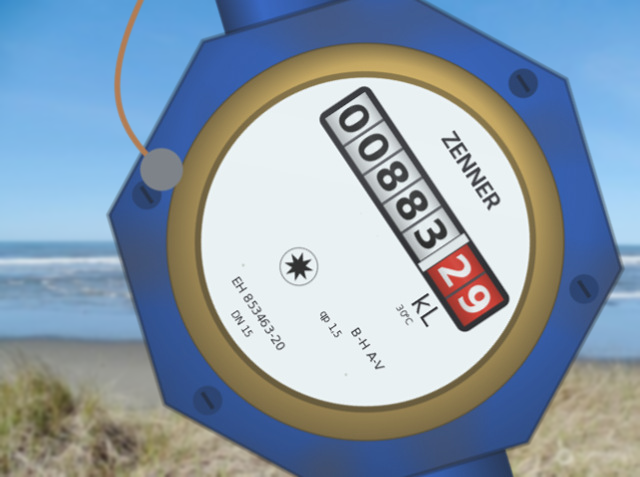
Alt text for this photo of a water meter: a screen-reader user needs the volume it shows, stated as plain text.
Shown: 883.29 kL
